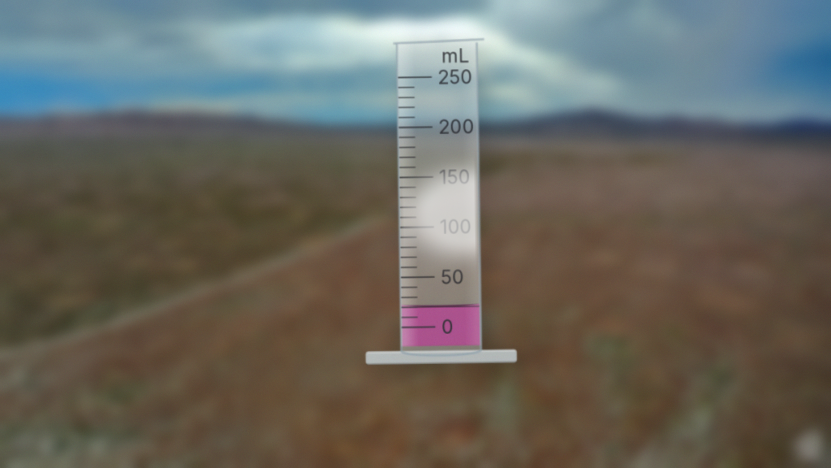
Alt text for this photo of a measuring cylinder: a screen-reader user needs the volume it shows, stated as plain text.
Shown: 20 mL
